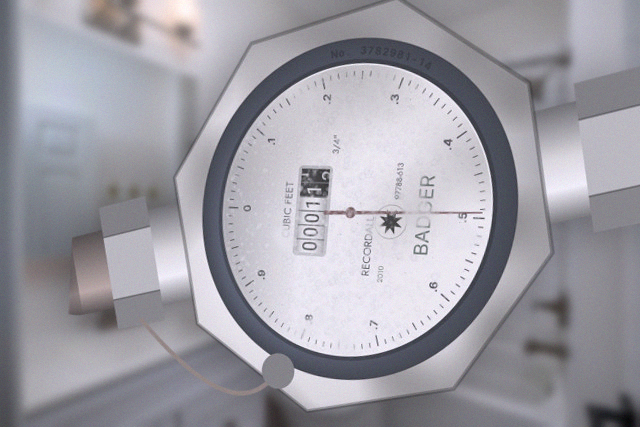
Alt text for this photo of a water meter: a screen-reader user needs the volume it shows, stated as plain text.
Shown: 111.49 ft³
